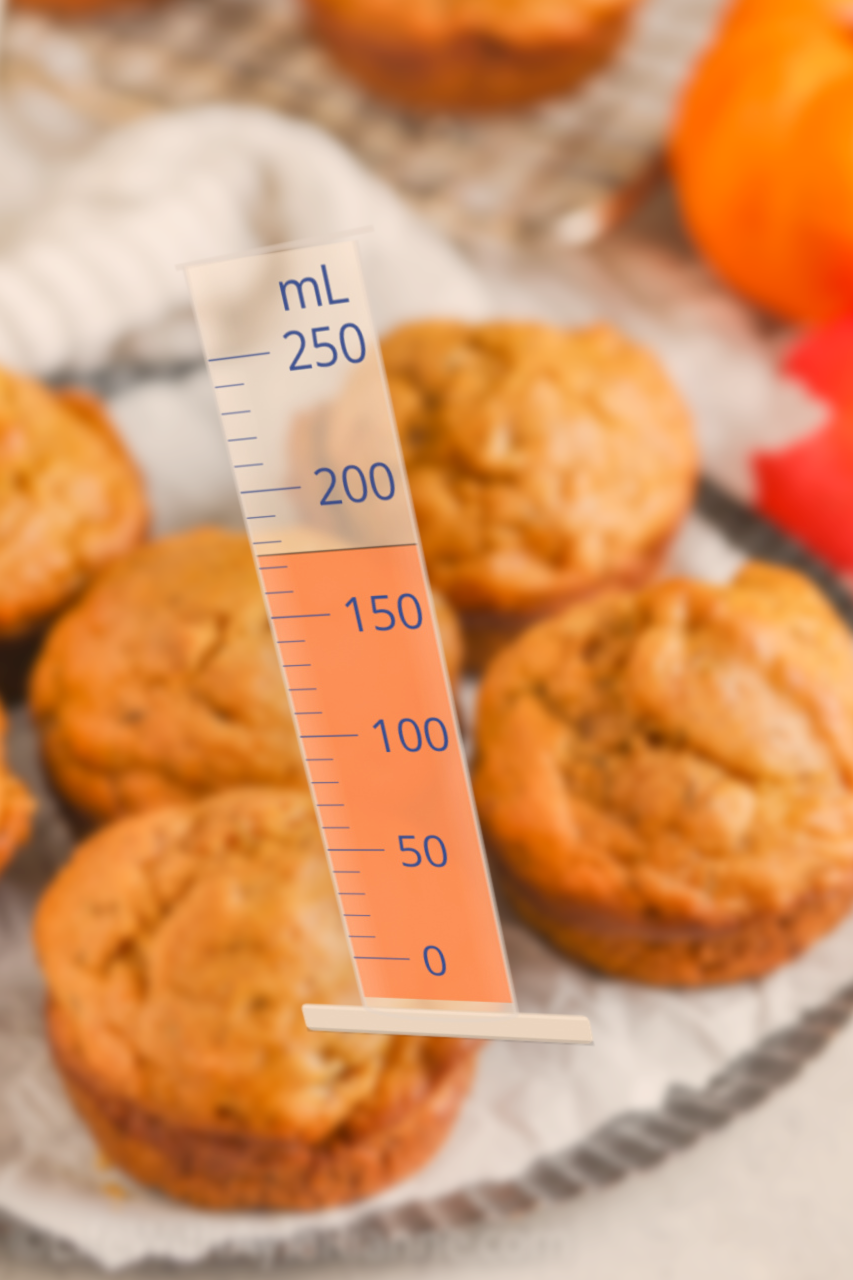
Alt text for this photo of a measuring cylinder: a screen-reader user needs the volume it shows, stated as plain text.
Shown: 175 mL
